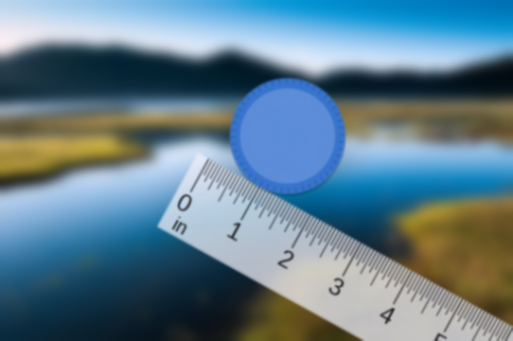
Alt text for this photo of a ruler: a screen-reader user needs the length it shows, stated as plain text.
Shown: 2 in
